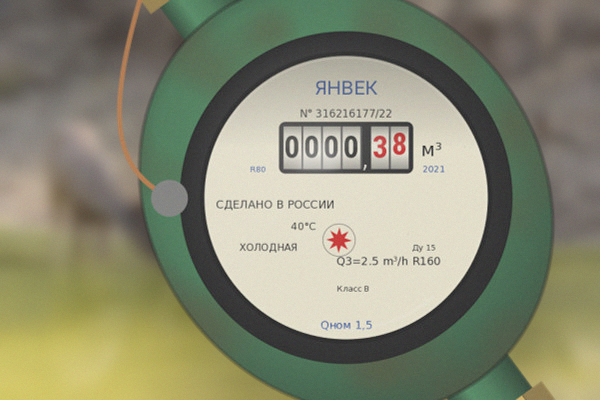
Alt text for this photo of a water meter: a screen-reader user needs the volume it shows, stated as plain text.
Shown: 0.38 m³
